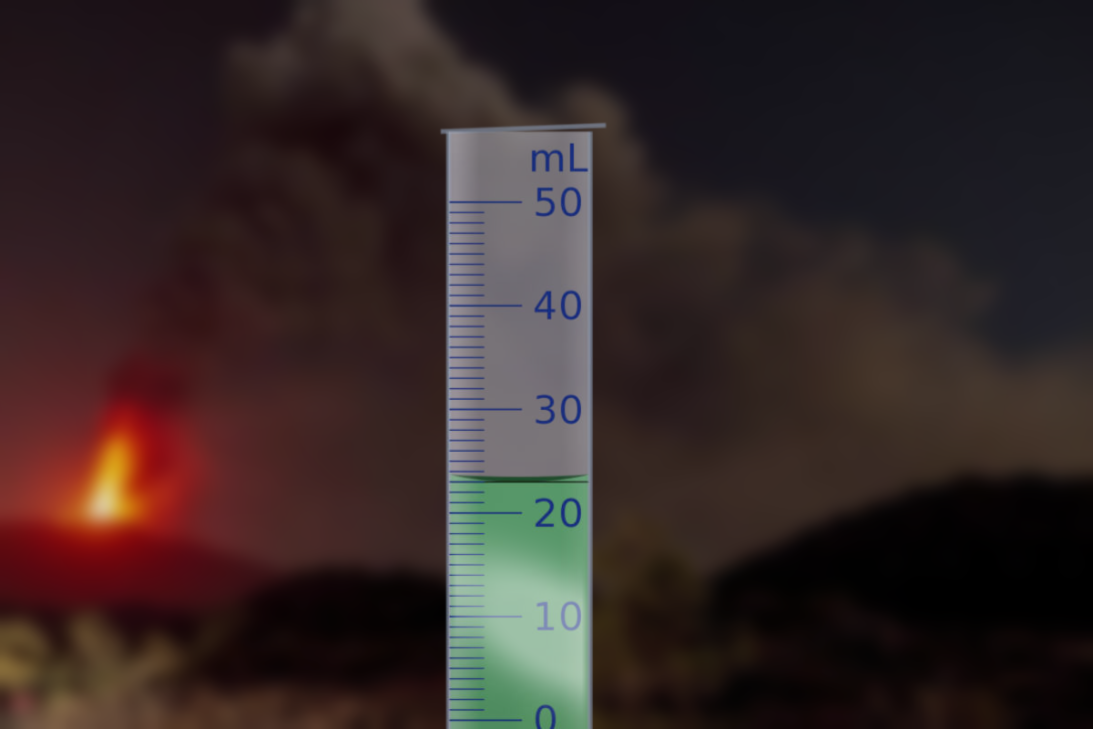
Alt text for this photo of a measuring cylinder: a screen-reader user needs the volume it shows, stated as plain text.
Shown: 23 mL
